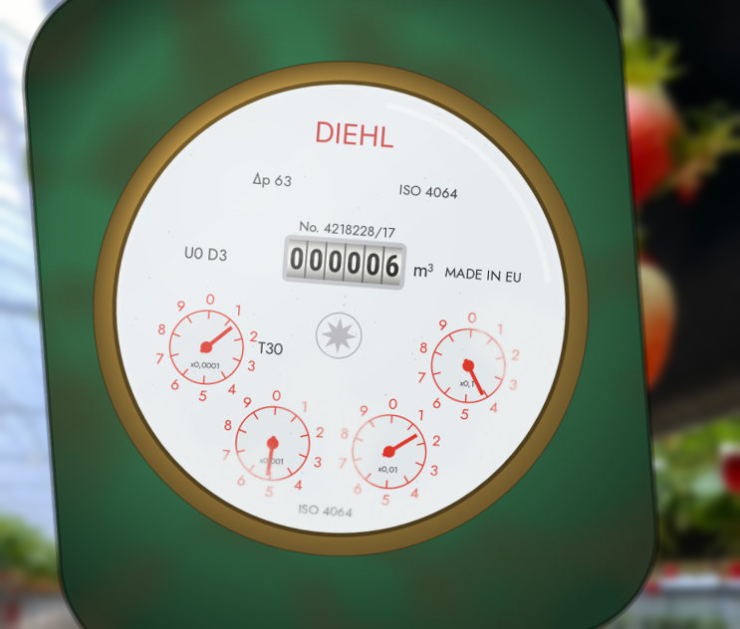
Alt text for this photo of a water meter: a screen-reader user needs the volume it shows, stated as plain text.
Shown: 6.4151 m³
